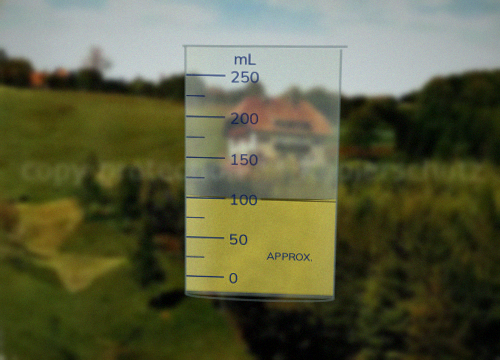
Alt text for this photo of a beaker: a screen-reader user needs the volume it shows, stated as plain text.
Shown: 100 mL
